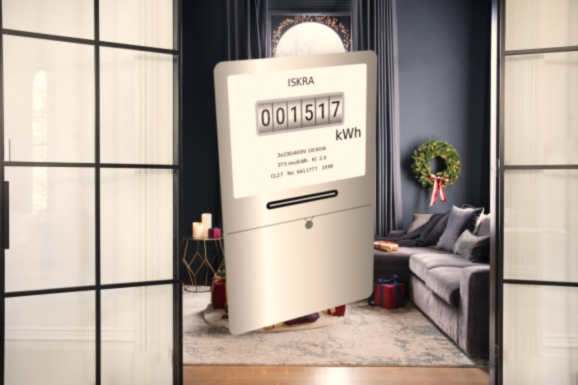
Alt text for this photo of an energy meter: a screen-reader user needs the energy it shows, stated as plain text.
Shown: 1517 kWh
